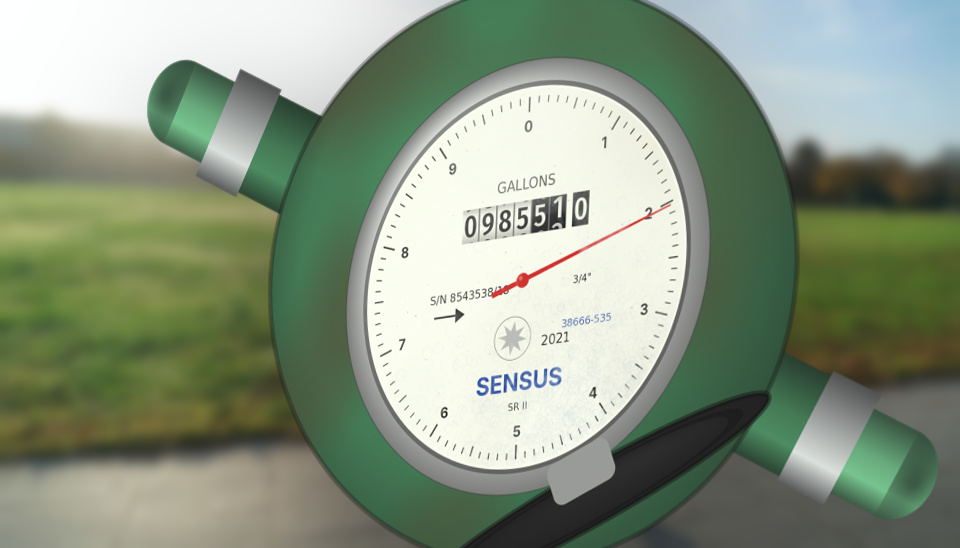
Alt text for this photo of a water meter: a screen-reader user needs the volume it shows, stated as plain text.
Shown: 985512.0 gal
